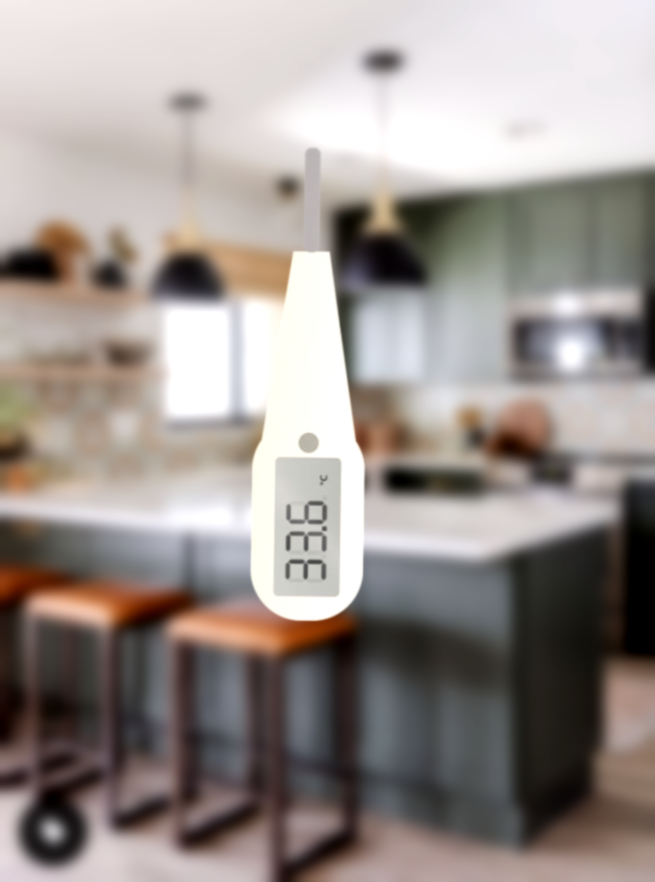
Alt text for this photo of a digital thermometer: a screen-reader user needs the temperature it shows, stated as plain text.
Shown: 33.6 °C
